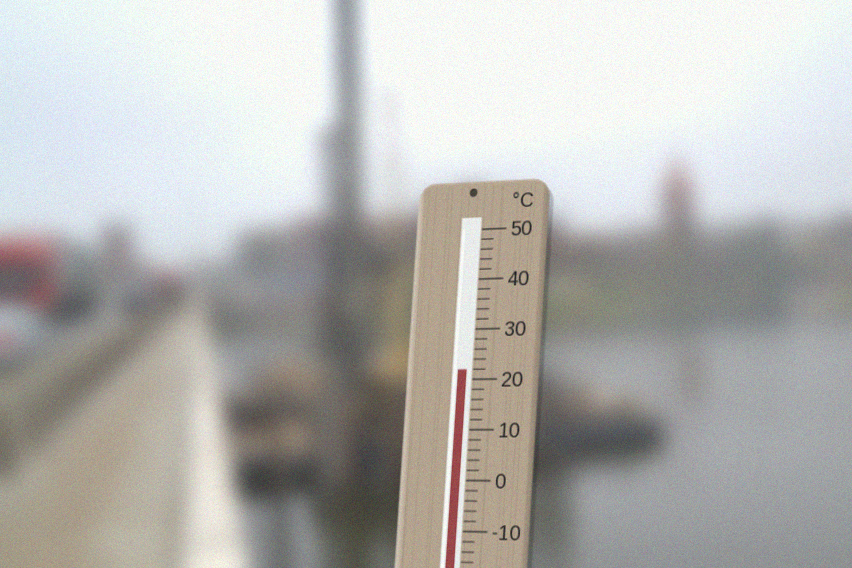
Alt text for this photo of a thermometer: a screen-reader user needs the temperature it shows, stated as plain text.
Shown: 22 °C
